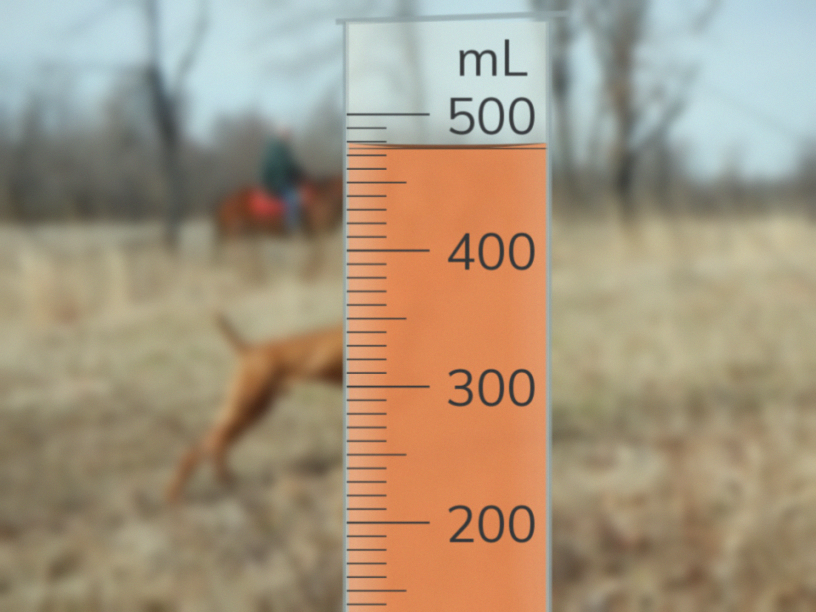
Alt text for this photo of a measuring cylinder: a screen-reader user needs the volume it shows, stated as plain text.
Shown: 475 mL
